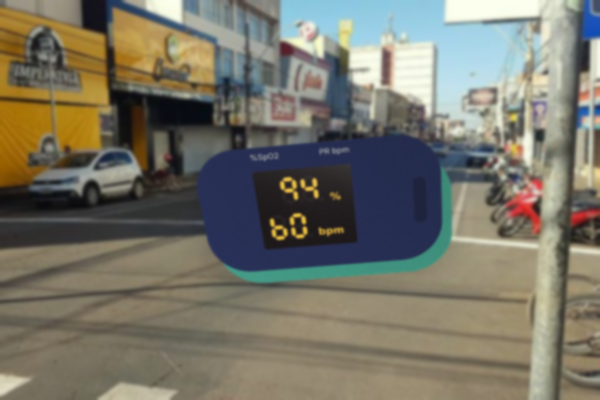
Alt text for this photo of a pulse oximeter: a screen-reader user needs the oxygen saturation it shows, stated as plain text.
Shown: 94 %
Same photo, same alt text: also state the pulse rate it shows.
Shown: 60 bpm
